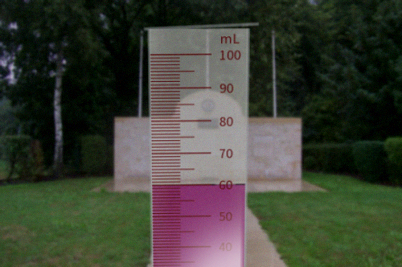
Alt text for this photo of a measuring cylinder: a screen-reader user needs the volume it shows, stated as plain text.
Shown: 60 mL
